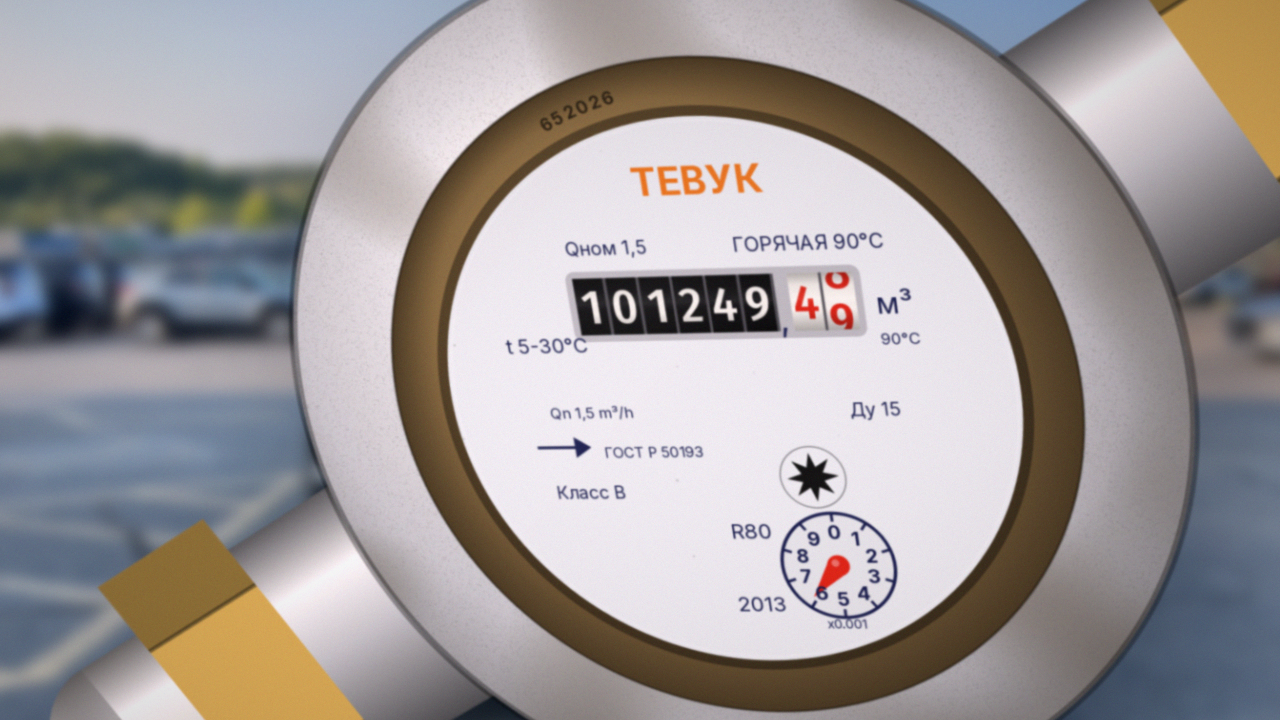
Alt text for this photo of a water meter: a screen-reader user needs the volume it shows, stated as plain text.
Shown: 101249.486 m³
